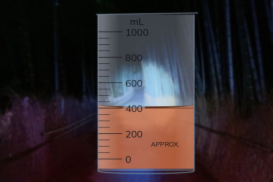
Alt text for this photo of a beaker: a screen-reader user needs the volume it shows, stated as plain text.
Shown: 400 mL
